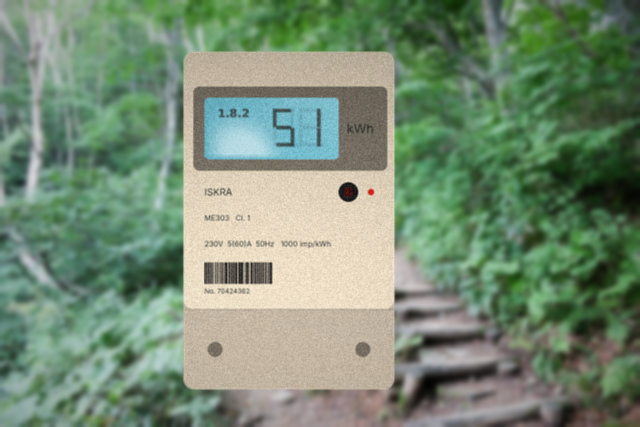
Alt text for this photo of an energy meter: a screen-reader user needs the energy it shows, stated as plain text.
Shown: 51 kWh
